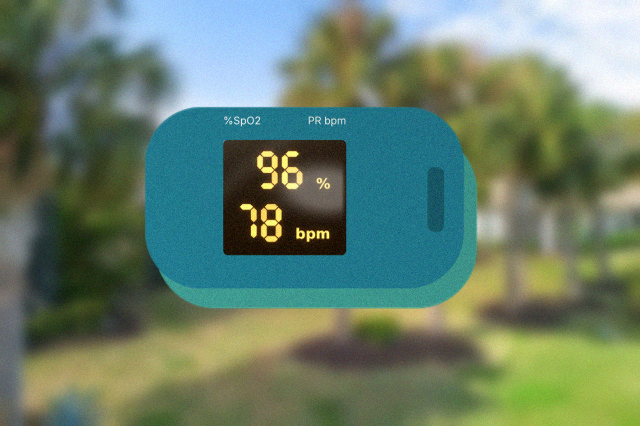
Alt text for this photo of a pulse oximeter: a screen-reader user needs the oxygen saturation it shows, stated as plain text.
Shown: 96 %
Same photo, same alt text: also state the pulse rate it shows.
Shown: 78 bpm
